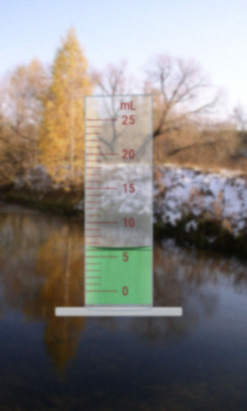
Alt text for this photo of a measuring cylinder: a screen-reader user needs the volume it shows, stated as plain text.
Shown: 6 mL
